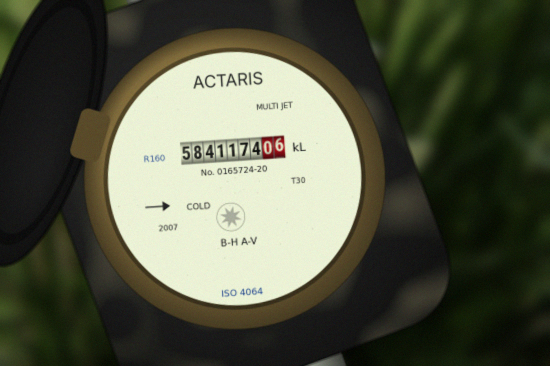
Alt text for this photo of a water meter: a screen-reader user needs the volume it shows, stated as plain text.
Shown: 5841174.06 kL
